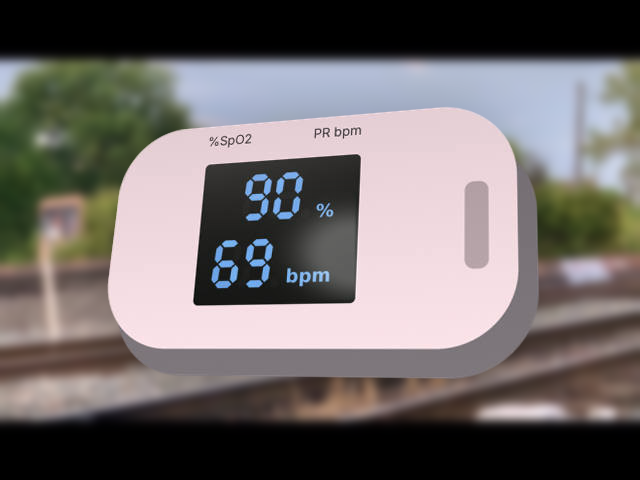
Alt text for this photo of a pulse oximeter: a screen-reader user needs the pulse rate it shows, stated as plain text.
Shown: 69 bpm
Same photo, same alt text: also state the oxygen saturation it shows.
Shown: 90 %
